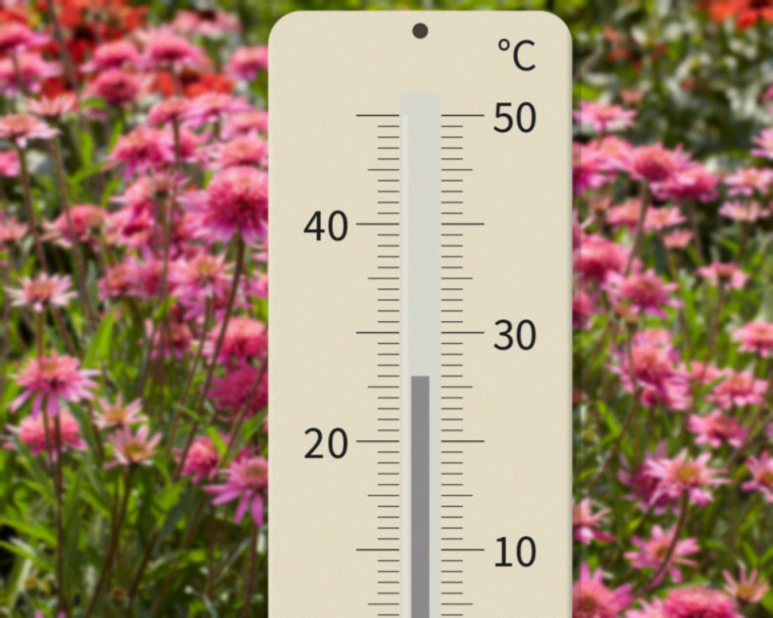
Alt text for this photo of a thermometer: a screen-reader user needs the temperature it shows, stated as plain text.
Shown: 26 °C
